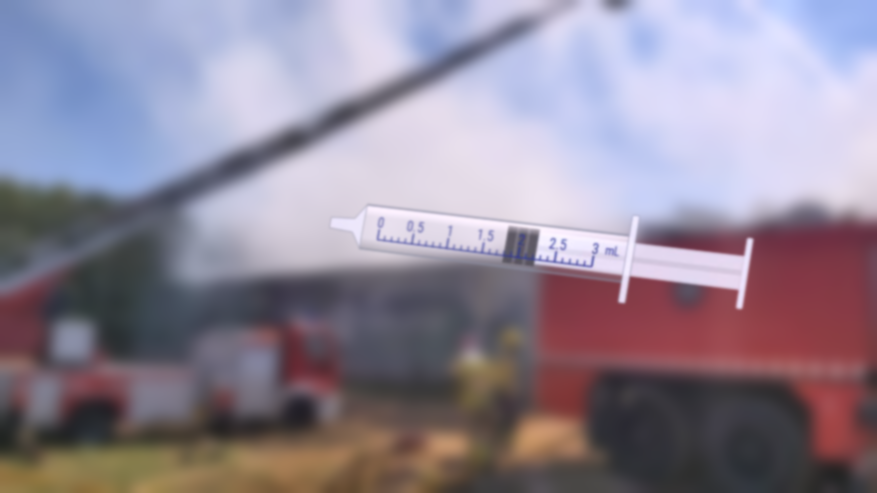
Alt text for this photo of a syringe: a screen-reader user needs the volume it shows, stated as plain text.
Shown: 1.8 mL
